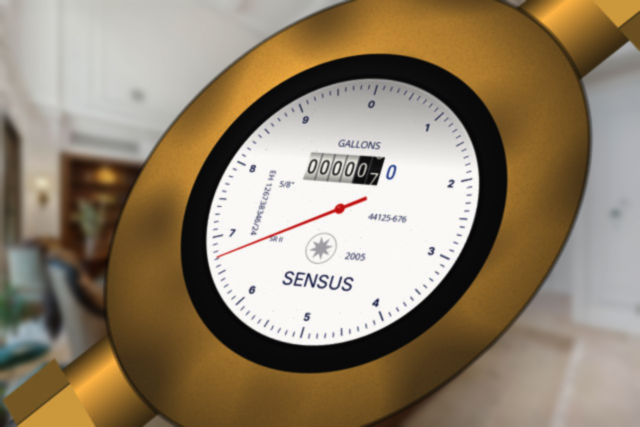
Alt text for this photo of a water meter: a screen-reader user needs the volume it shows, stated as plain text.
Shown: 66.7 gal
